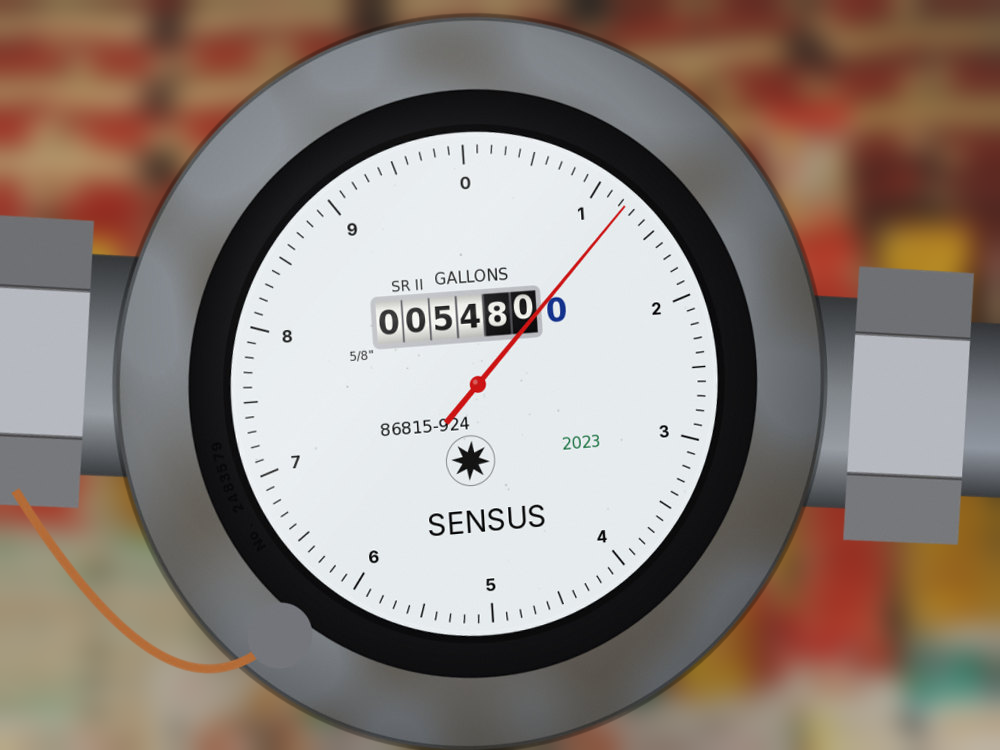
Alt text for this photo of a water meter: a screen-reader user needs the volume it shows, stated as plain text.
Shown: 54801.2 gal
